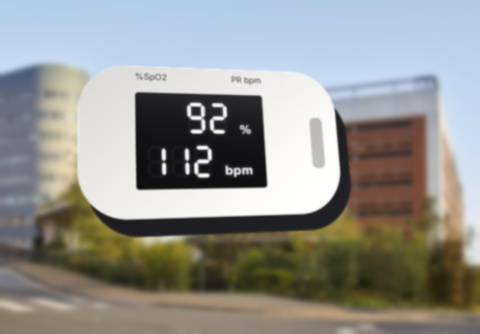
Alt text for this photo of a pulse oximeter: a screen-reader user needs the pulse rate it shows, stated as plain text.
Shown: 112 bpm
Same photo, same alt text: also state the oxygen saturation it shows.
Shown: 92 %
